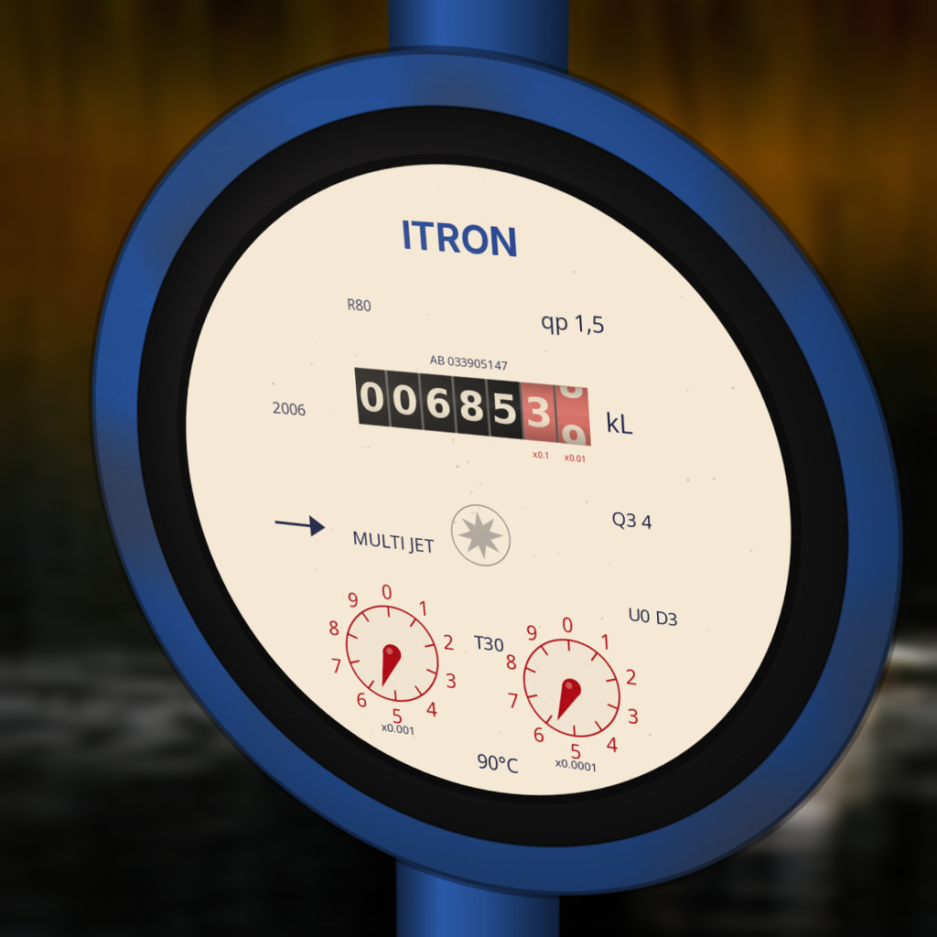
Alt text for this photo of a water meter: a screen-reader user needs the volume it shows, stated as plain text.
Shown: 685.3855 kL
